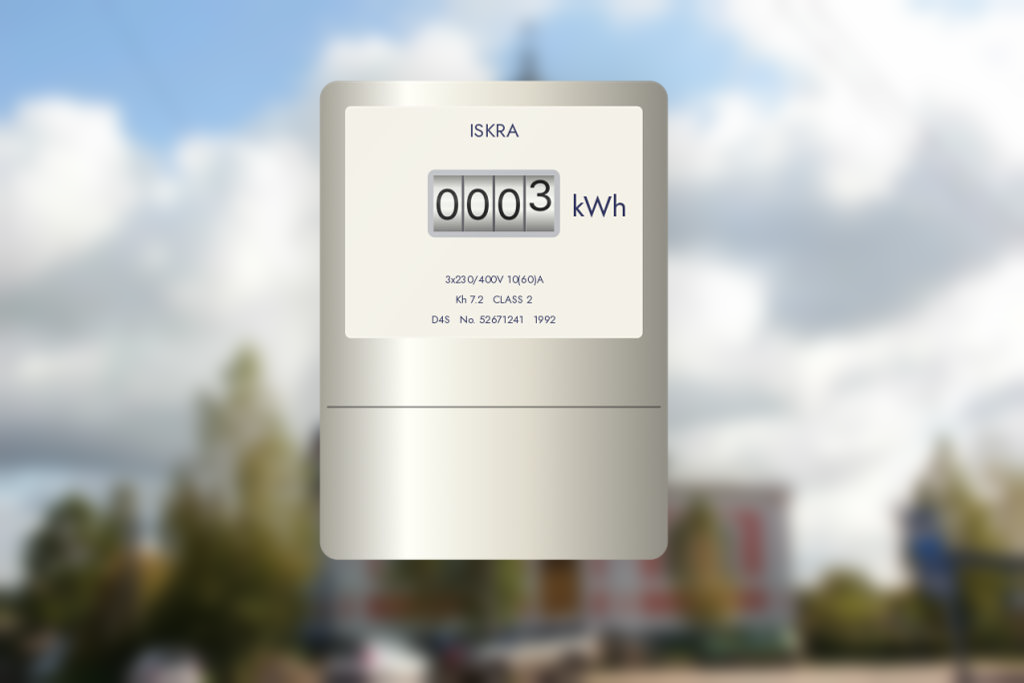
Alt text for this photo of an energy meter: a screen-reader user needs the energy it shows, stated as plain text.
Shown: 3 kWh
